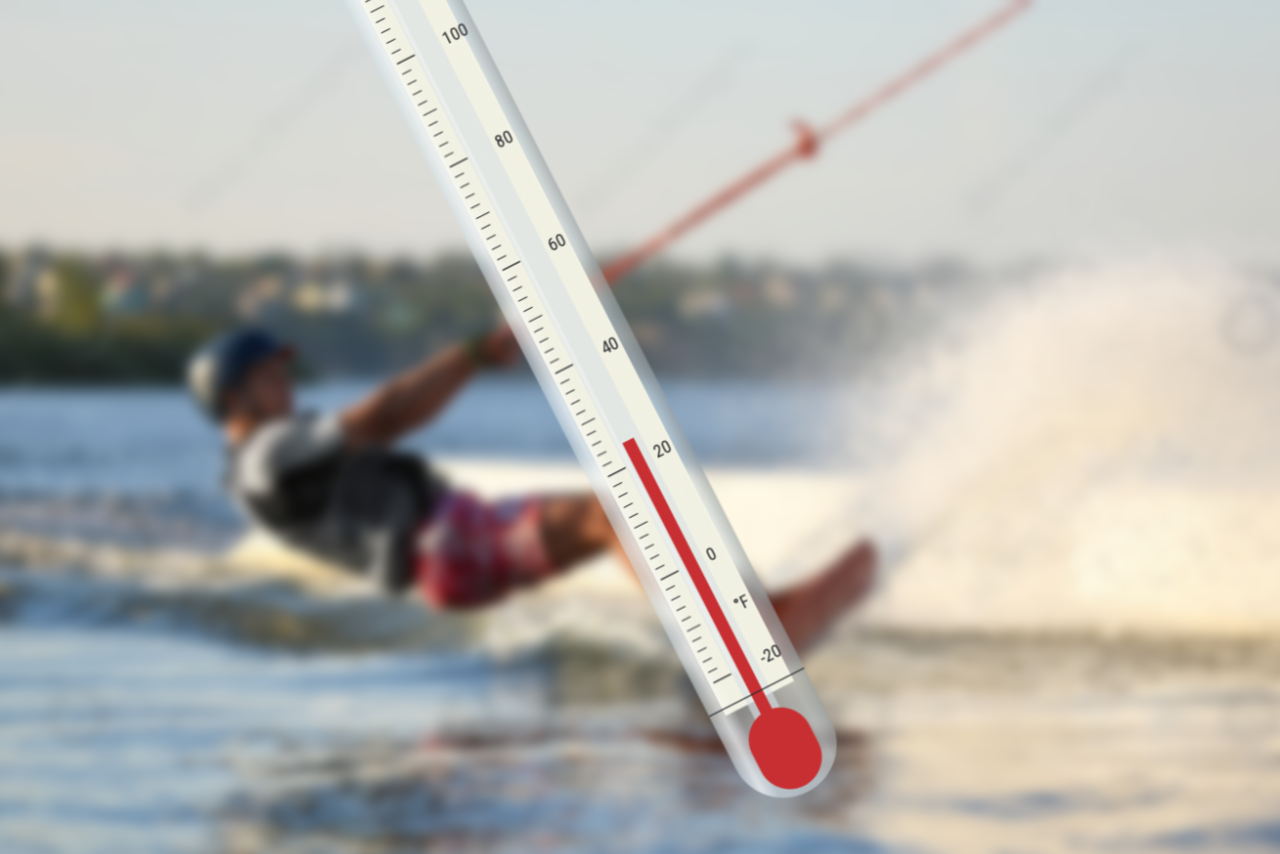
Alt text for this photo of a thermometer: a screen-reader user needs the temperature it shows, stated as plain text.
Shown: 24 °F
